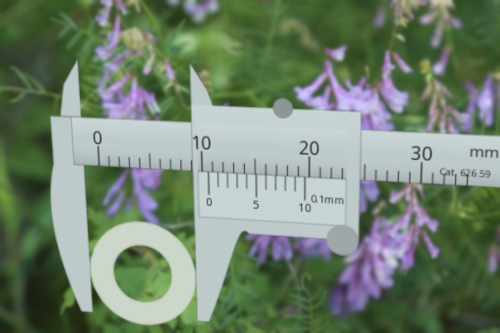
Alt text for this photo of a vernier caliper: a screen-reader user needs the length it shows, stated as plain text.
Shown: 10.6 mm
